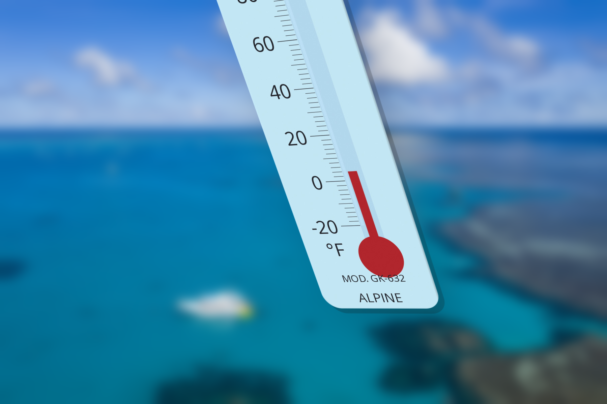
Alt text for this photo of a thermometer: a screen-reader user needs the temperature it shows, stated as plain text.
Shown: 4 °F
